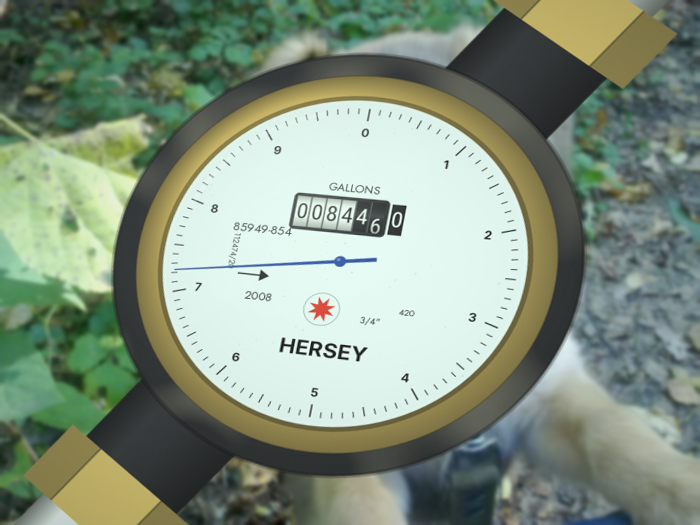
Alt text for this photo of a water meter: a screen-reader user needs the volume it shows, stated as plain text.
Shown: 84457.2 gal
